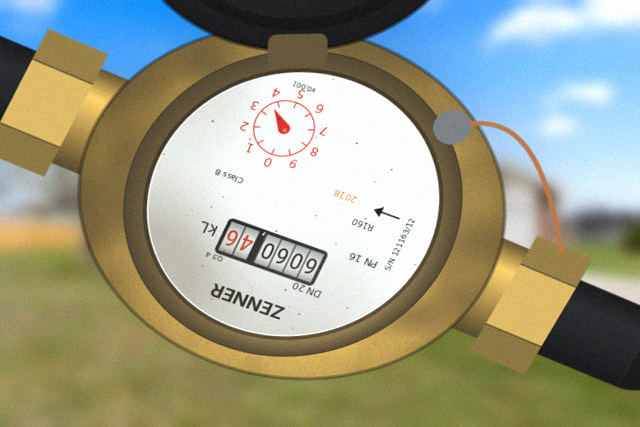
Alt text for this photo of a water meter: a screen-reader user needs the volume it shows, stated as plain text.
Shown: 6060.463 kL
